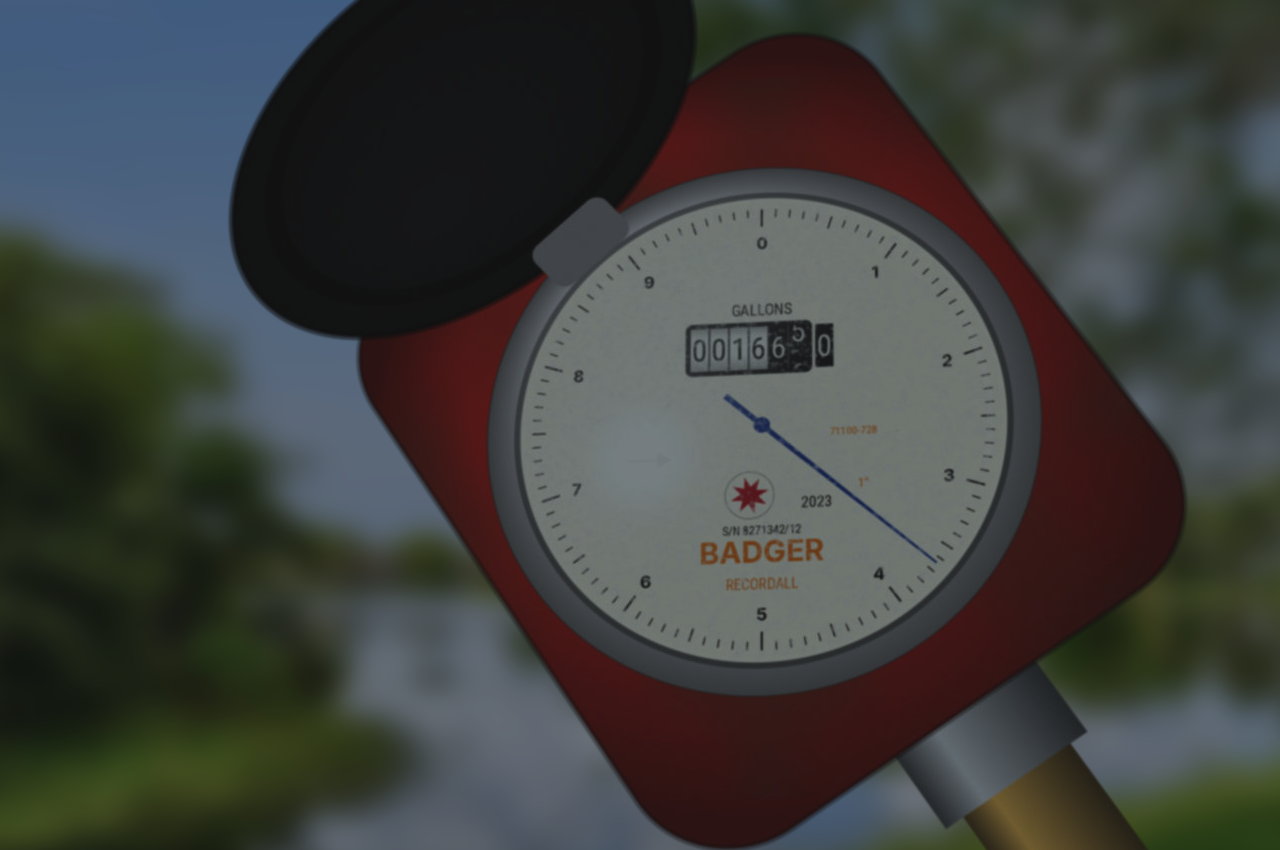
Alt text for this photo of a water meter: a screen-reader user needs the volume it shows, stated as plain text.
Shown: 16653.6 gal
